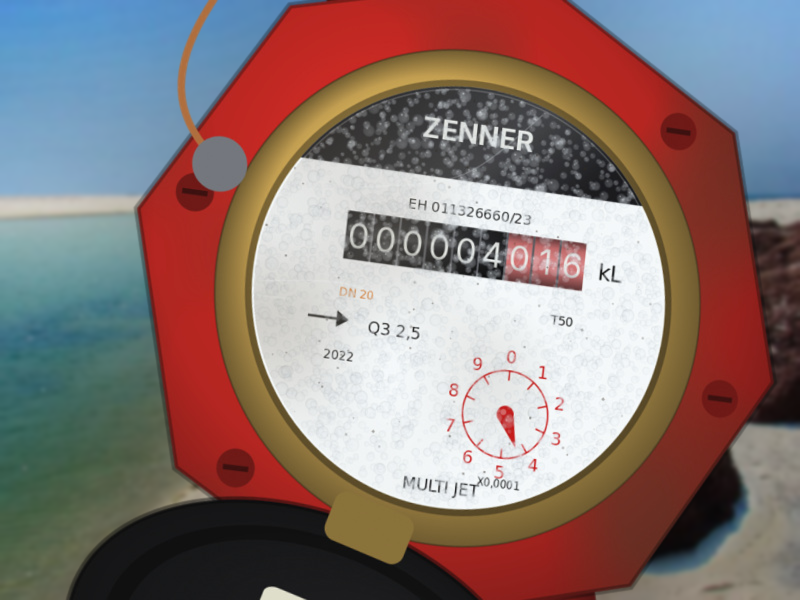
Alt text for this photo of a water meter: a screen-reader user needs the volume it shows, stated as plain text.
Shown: 4.0164 kL
